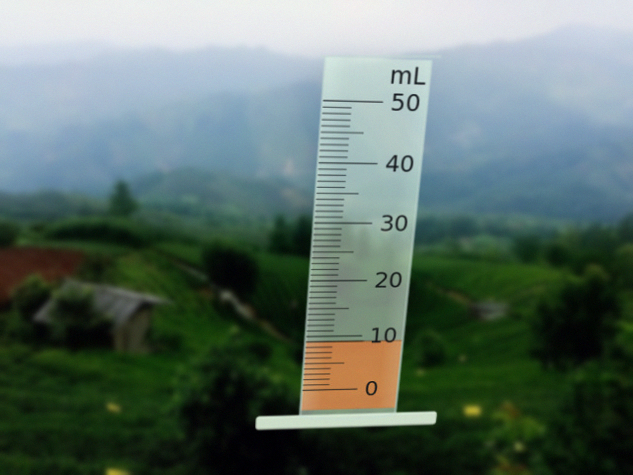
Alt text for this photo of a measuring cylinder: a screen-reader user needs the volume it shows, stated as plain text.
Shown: 9 mL
